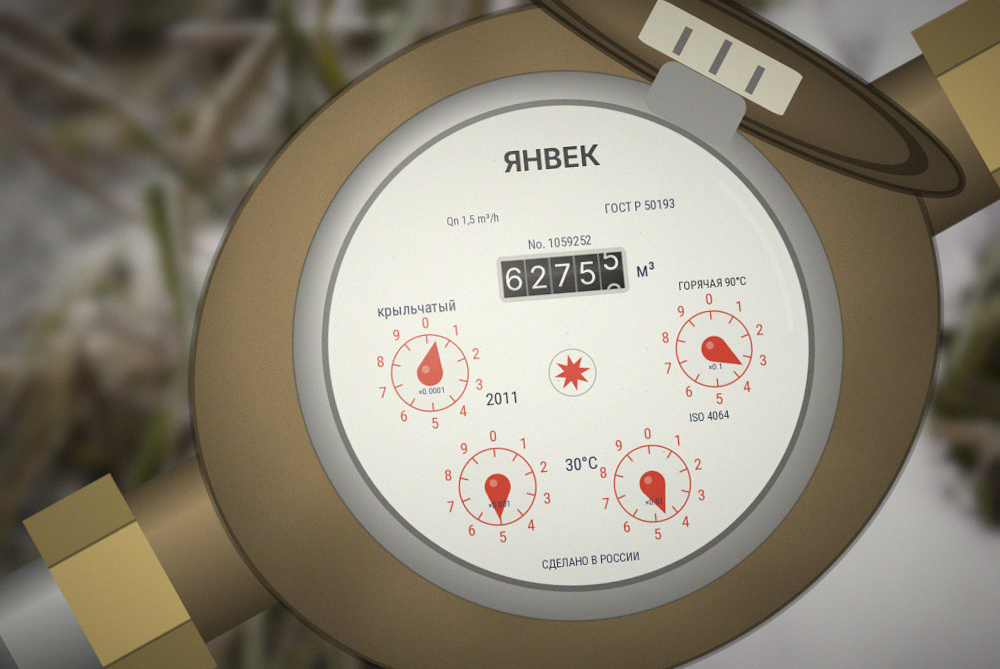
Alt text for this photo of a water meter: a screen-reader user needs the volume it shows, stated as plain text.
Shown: 62755.3450 m³
